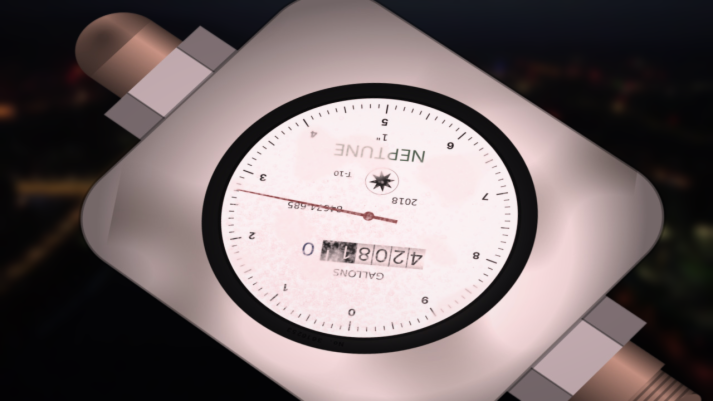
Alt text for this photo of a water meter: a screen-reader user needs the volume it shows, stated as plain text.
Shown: 4208112.7 gal
